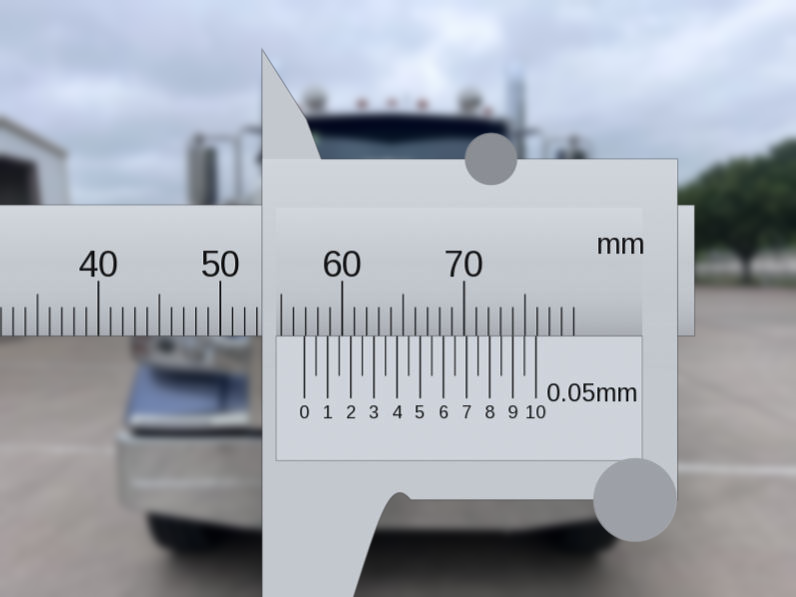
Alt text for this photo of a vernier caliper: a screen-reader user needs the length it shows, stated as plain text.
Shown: 56.9 mm
